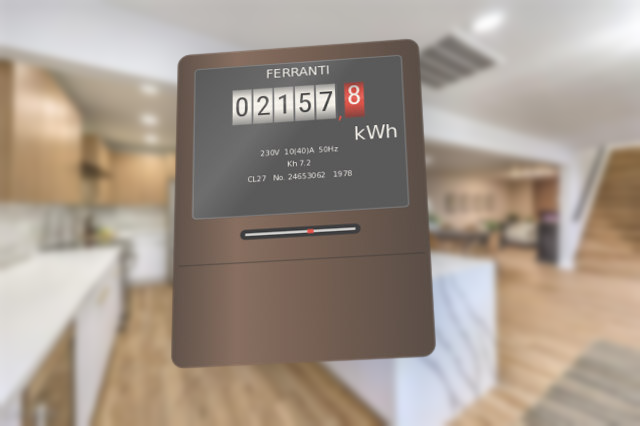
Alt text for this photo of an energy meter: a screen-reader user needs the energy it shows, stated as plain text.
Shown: 2157.8 kWh
